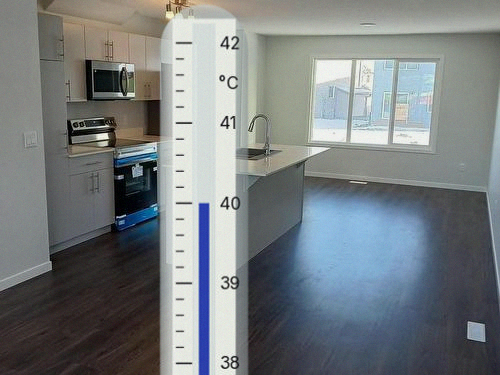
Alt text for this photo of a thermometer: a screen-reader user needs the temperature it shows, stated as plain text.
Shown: 40 °C
